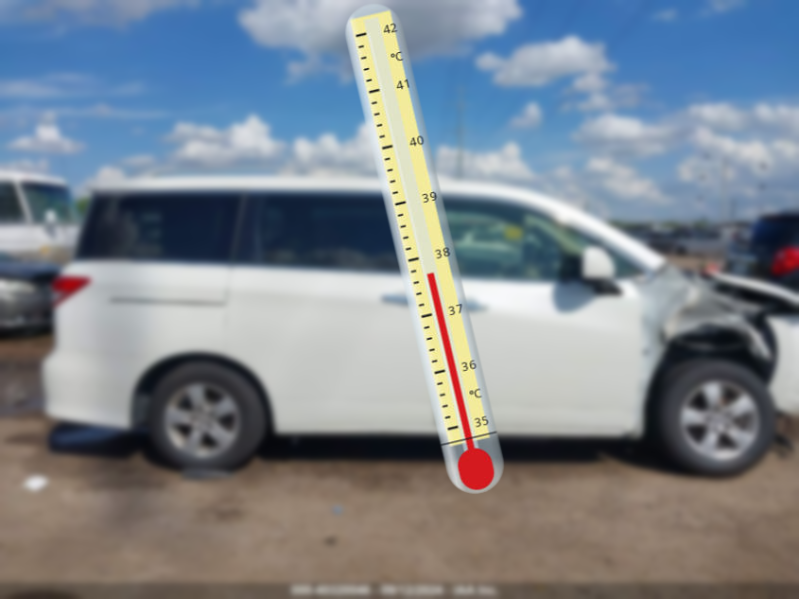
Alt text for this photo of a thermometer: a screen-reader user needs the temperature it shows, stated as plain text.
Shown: 37.7 °C
